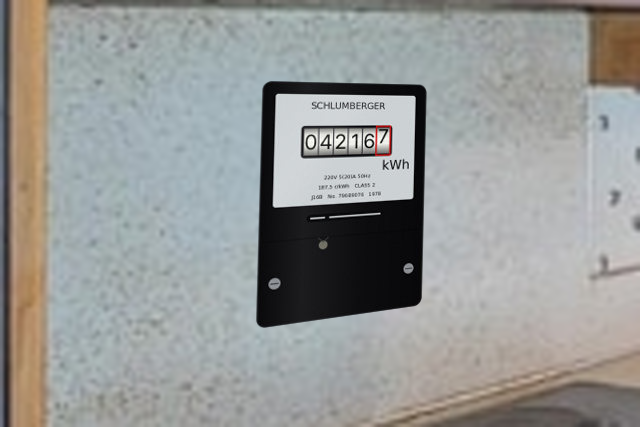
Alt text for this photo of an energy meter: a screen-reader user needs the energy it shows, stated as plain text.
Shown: 4216.7 kWh
